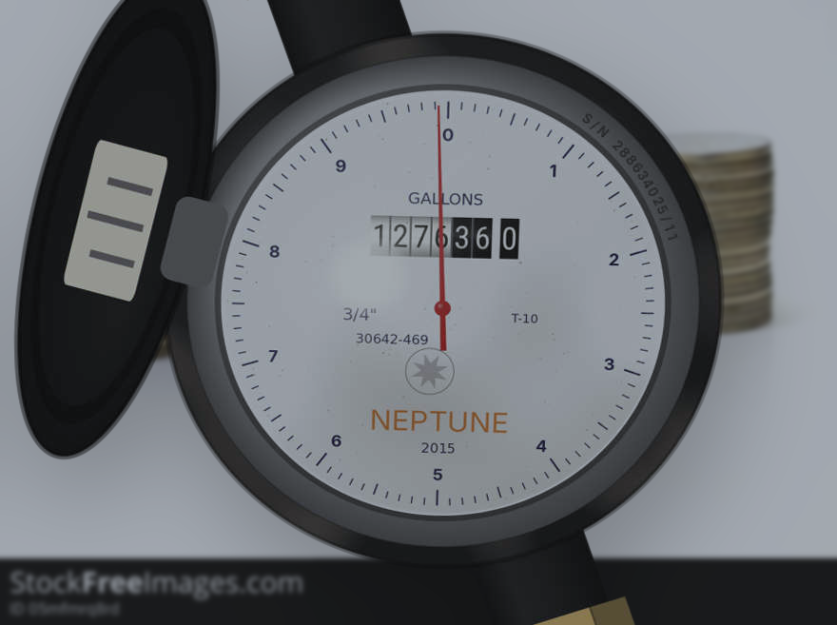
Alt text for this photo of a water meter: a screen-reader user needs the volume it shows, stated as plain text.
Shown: 1276359.9 gal
